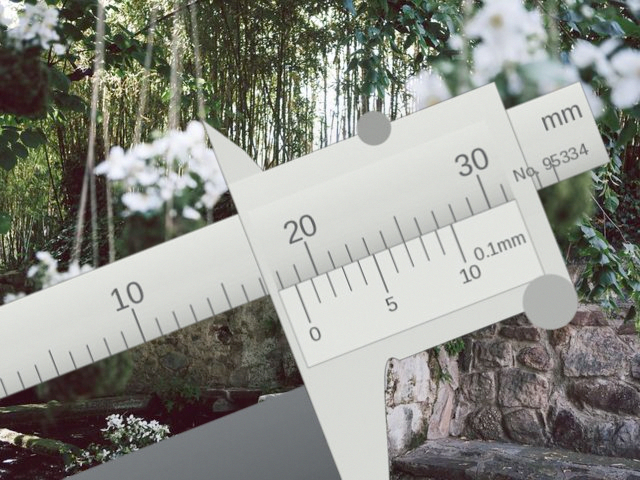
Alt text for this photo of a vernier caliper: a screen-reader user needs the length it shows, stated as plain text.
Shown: 18.7 mm
